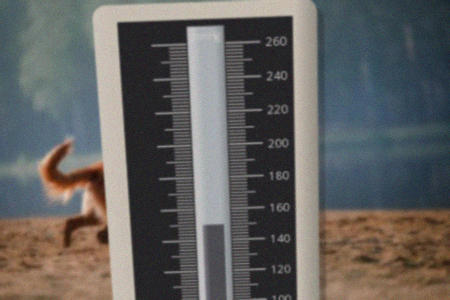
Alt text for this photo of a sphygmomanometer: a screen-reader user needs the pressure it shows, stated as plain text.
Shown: 150 mmHg
